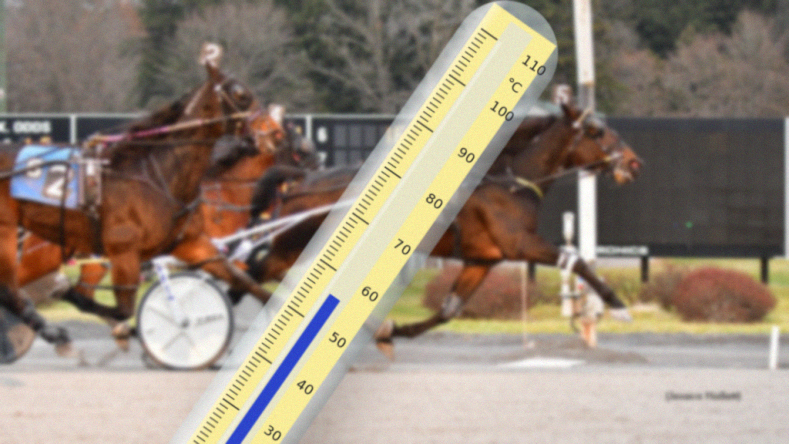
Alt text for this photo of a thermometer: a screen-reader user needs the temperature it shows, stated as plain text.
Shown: 56 °C
